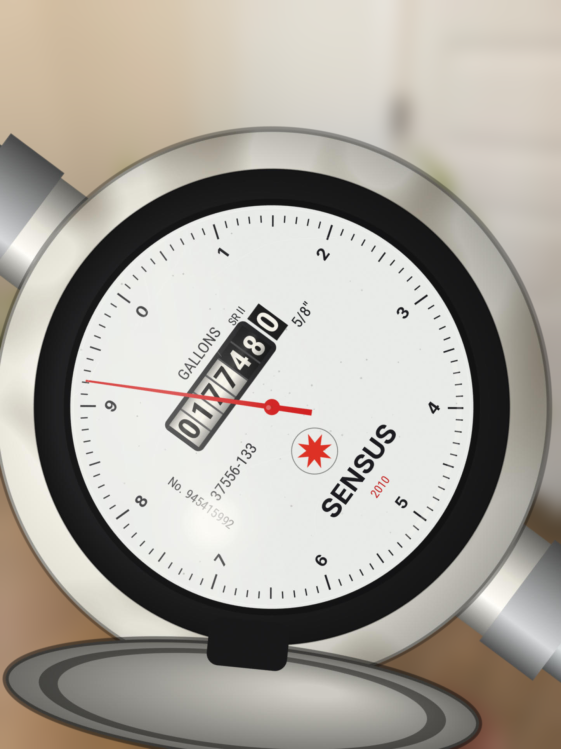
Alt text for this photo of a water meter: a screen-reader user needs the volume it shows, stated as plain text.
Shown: 177479.2 gal
